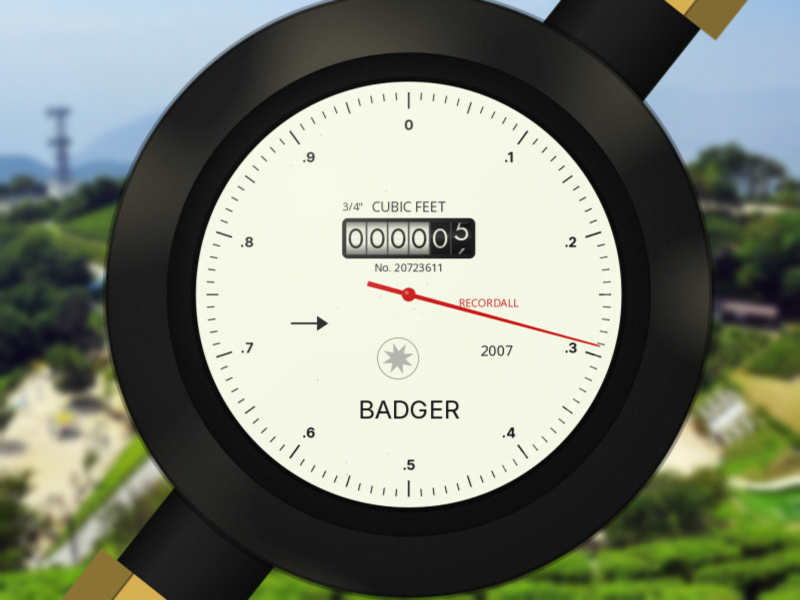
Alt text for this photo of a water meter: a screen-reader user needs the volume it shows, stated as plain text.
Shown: 5.29 ft³
